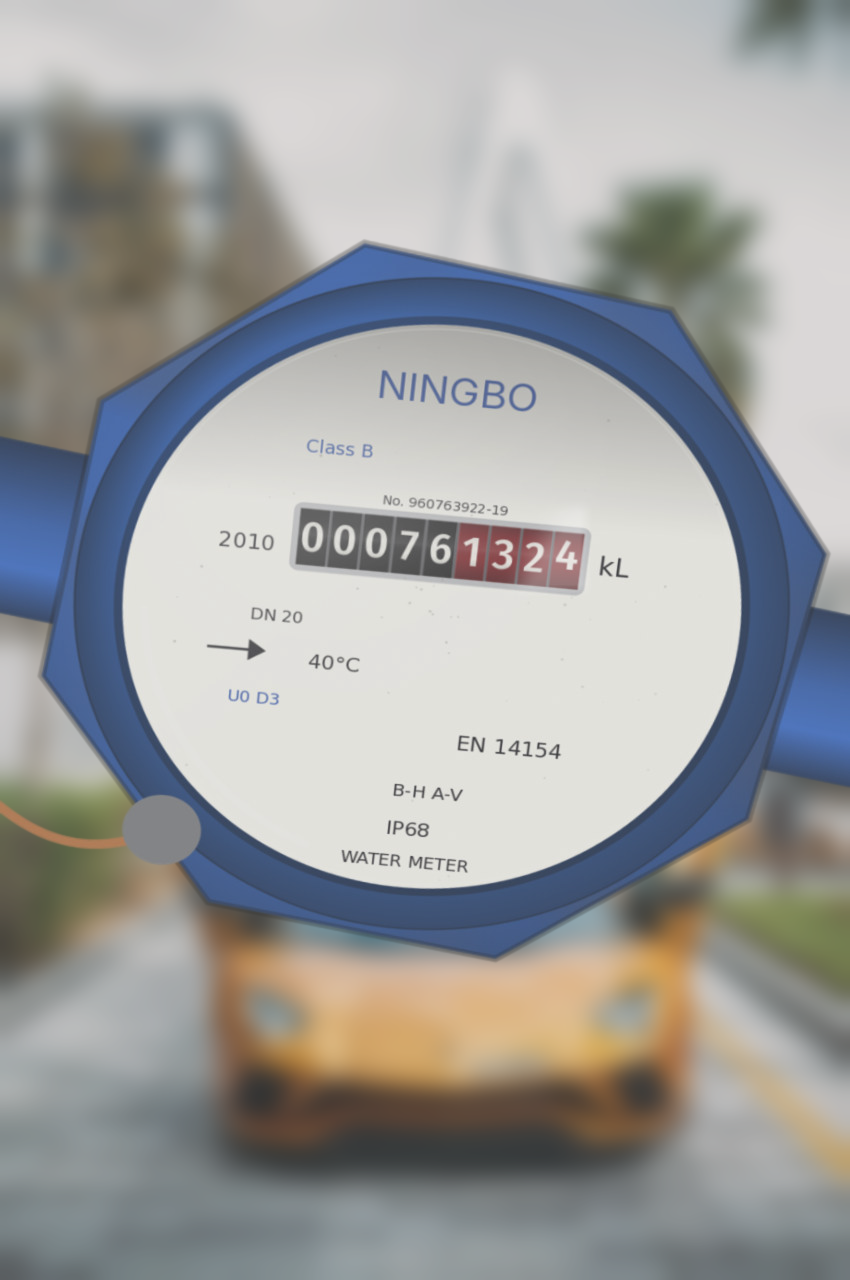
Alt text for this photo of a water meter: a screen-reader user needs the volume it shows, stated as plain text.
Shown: 76.1324 kL
